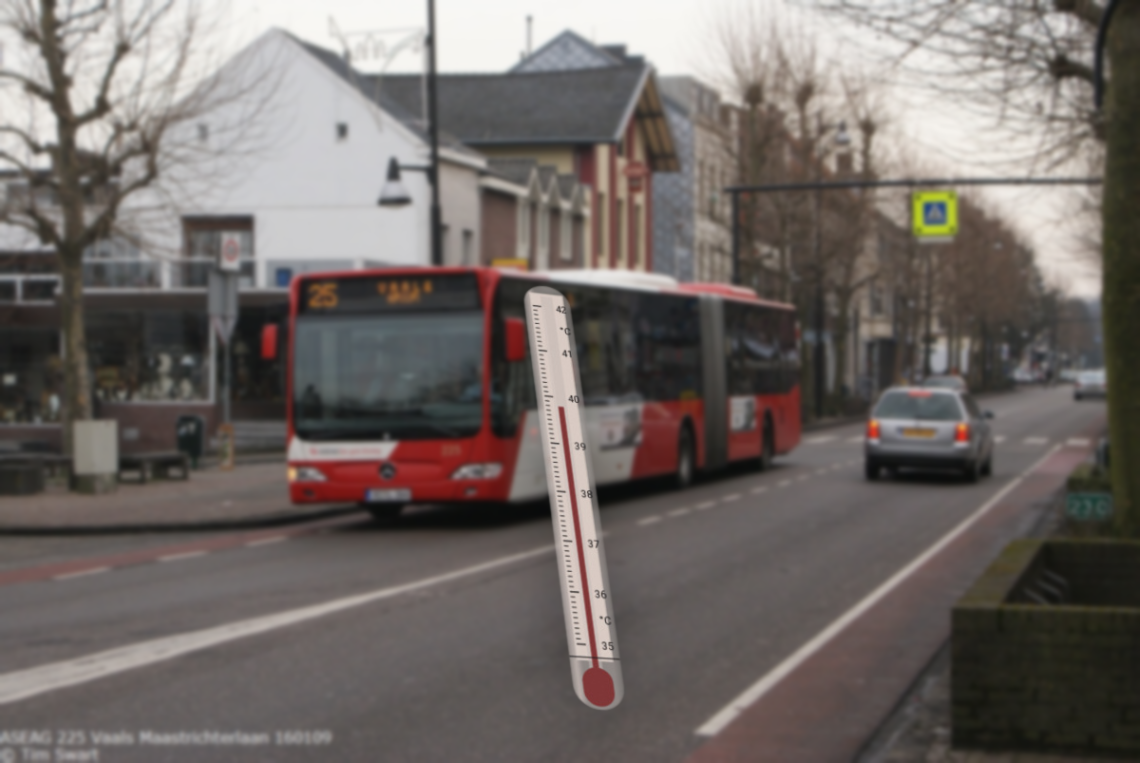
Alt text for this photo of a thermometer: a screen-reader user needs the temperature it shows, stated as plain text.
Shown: 39.8 °C
